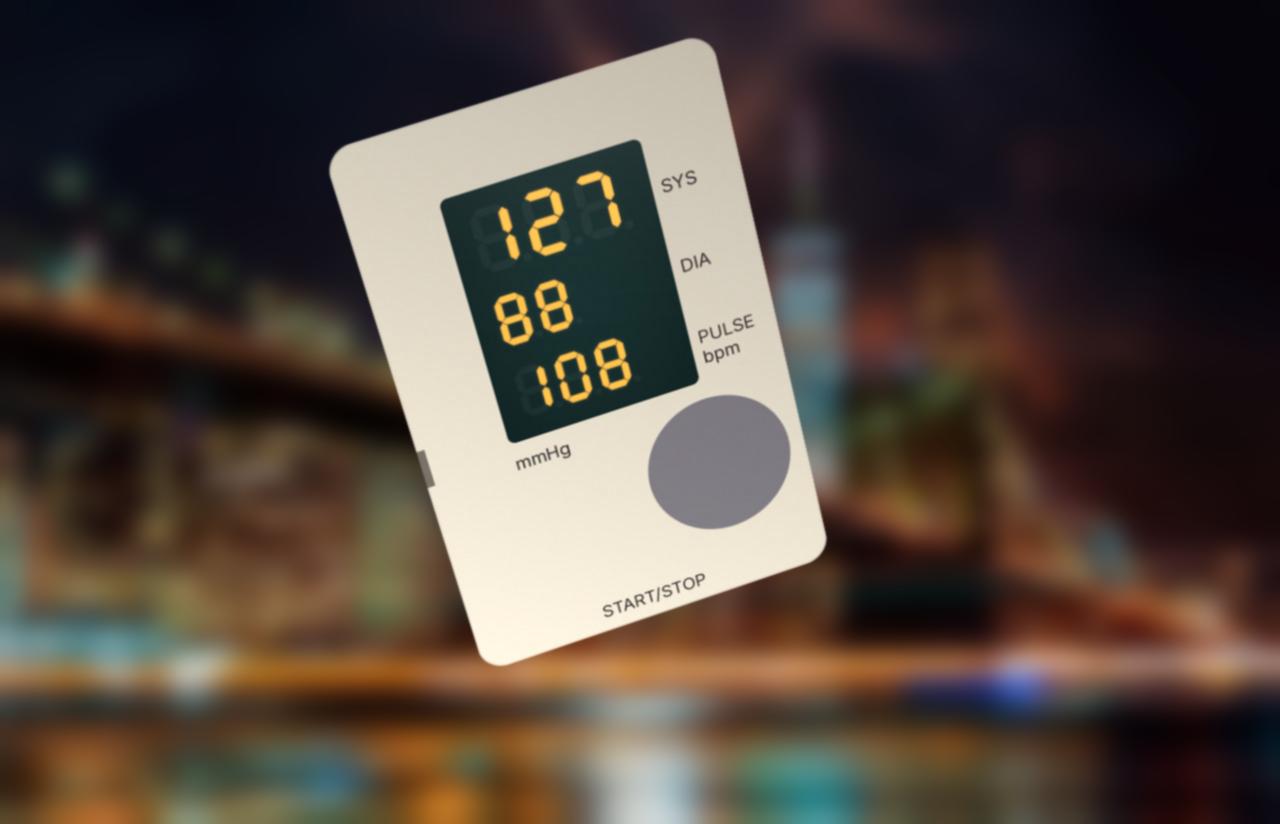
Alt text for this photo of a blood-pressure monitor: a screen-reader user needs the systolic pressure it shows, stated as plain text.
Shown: 127 mmHg
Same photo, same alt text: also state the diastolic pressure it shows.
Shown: 88 mmHg
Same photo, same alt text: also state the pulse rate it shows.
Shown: 108 bpm
